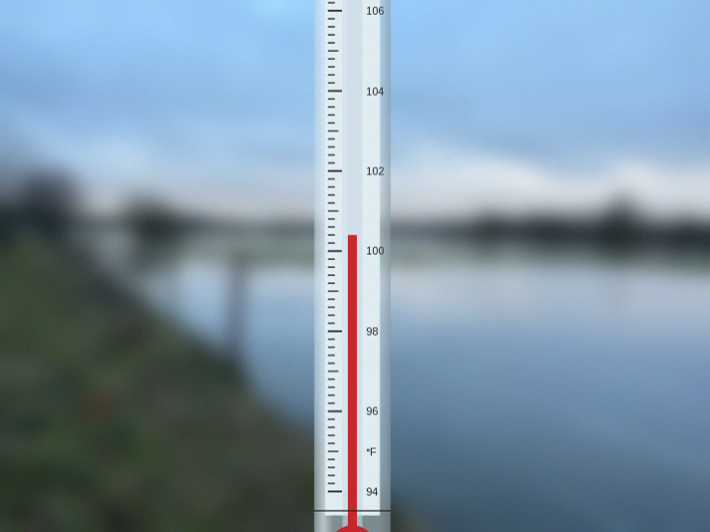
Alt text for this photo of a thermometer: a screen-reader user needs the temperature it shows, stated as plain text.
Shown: 100.4 °F
